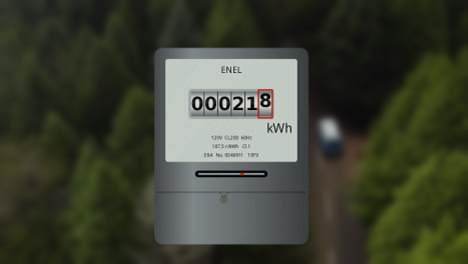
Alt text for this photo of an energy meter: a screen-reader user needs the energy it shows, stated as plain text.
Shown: 21.8 kWh
